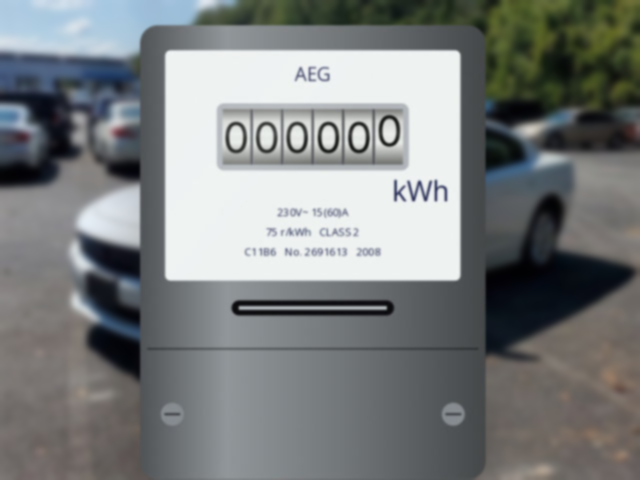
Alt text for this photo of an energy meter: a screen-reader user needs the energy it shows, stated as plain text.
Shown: 0 kWh
